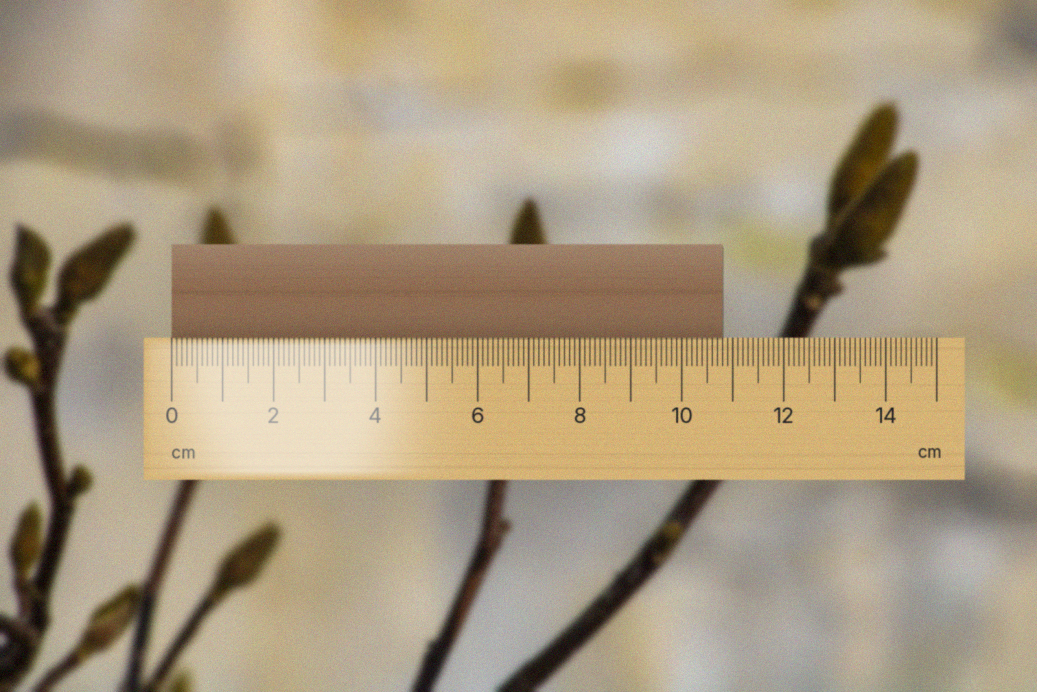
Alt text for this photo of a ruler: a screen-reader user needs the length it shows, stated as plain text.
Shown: 10.8 cm
